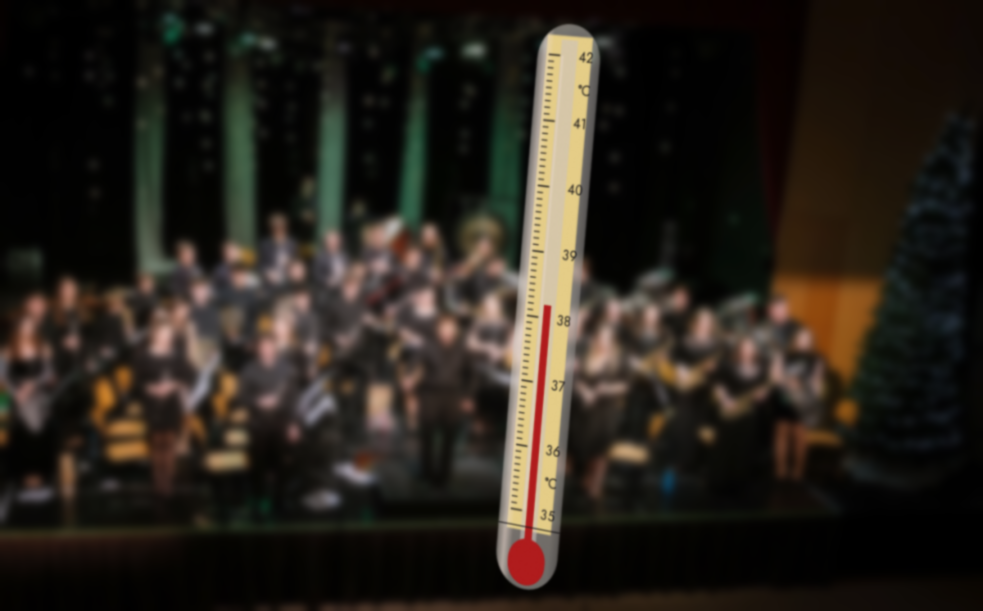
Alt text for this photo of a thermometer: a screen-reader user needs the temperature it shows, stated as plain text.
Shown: 38.2 °C
